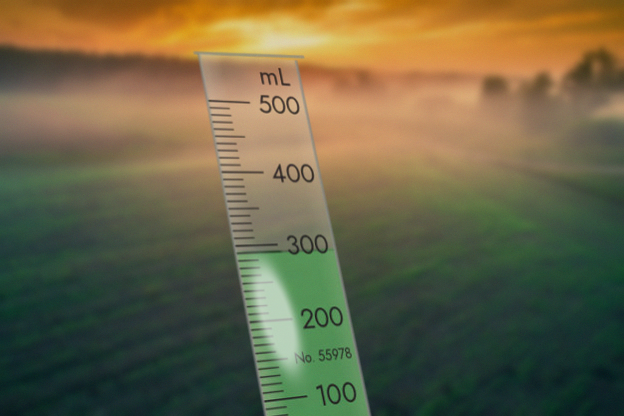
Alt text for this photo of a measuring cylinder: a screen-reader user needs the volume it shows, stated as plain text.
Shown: 290 mL
